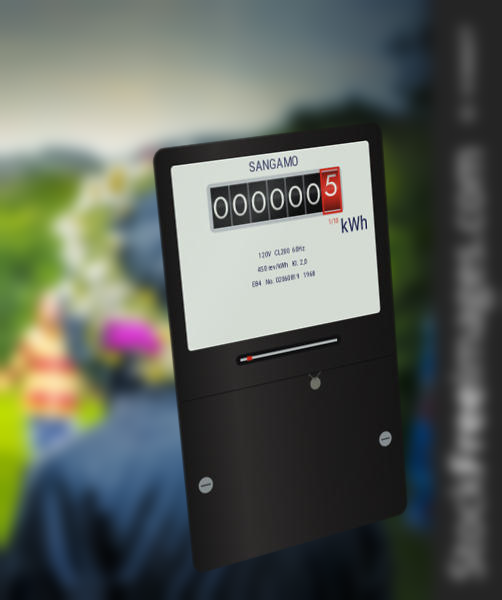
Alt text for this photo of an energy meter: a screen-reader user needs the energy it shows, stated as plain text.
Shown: 0.5 kWh
